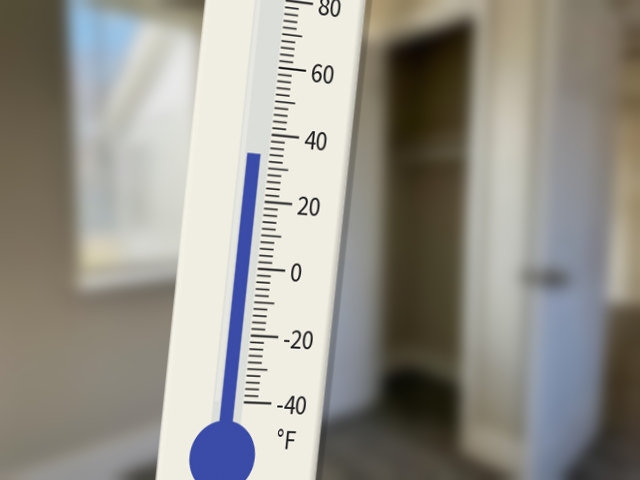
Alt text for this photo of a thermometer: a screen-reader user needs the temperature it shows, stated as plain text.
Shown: 34 °F
